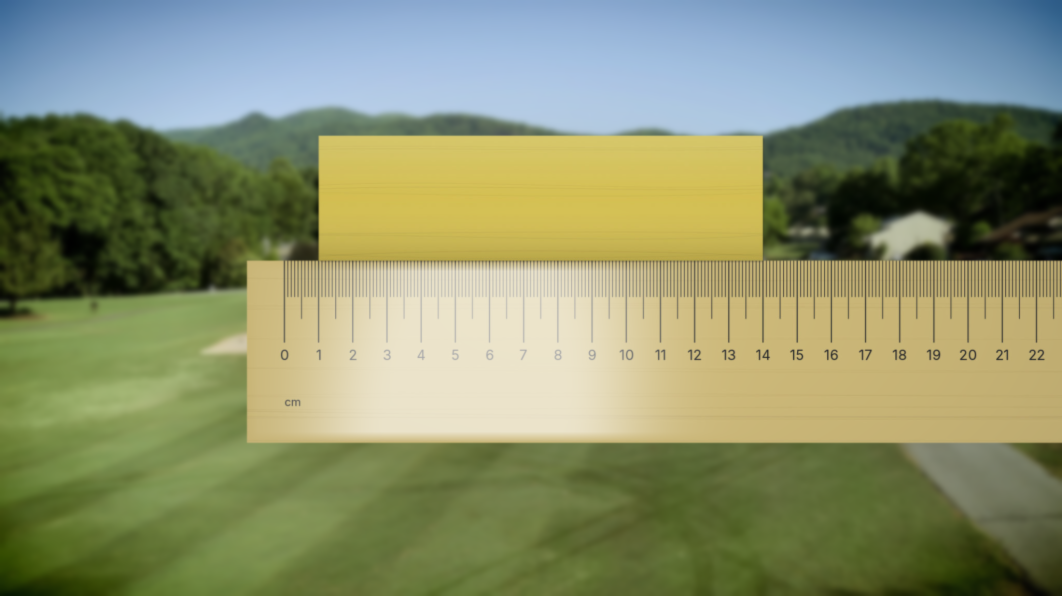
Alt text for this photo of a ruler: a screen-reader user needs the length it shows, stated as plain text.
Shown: 13 cm
